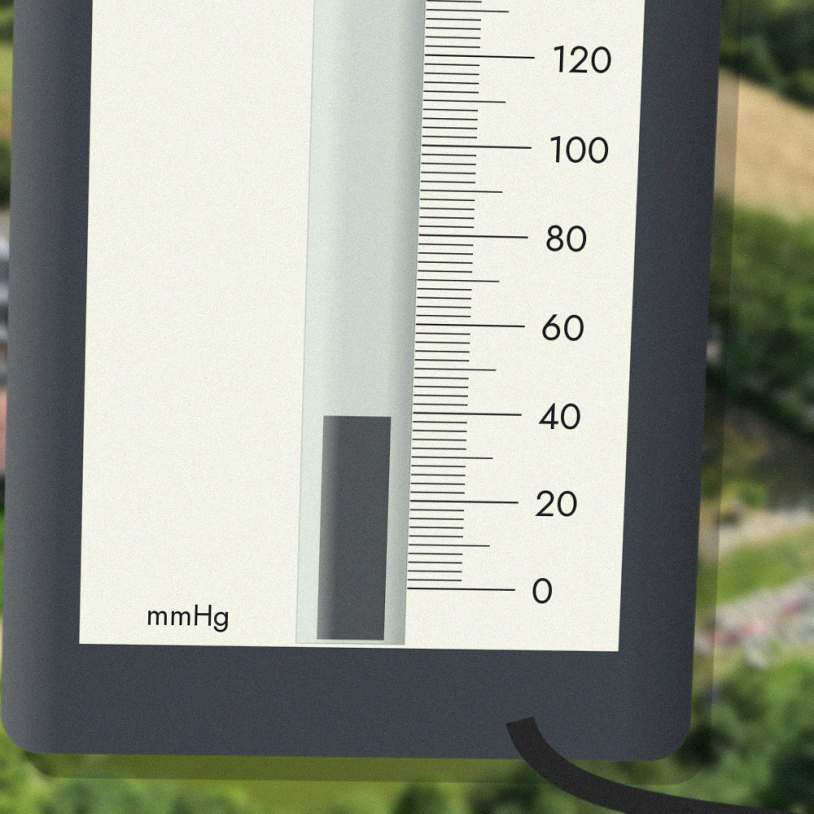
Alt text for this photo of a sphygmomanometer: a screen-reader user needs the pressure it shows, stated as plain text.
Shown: 39 mmHg
